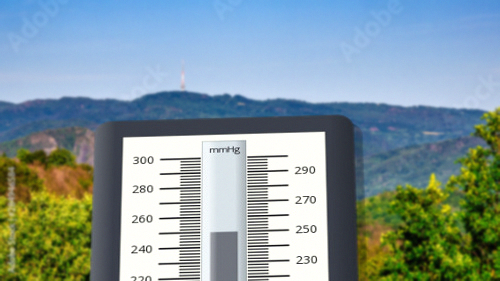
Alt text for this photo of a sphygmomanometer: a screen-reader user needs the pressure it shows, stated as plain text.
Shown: 250 mmHg
